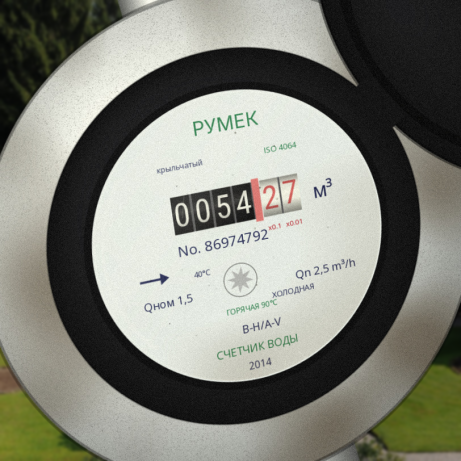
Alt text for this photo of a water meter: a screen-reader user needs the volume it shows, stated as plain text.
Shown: 54.27 m³
